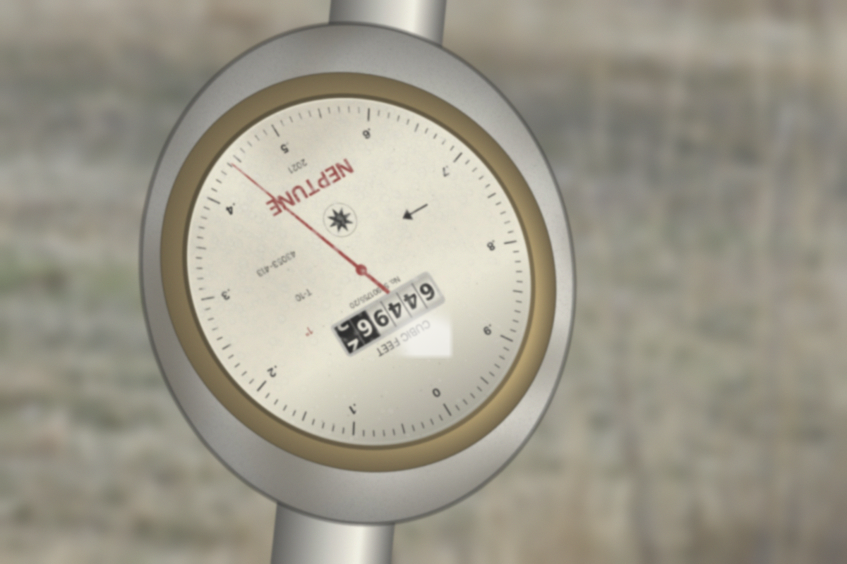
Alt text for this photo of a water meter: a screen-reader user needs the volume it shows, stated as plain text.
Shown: 644962.44 ft³
